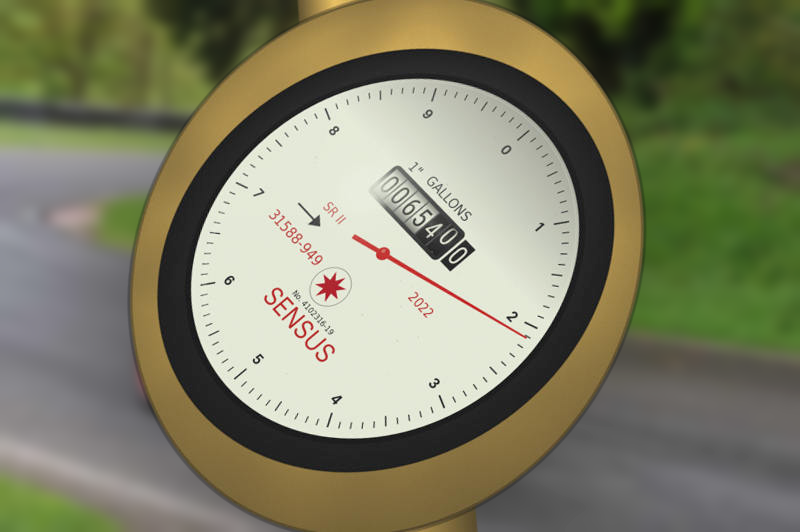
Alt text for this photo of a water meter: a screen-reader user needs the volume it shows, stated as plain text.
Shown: 65402.1 gal
